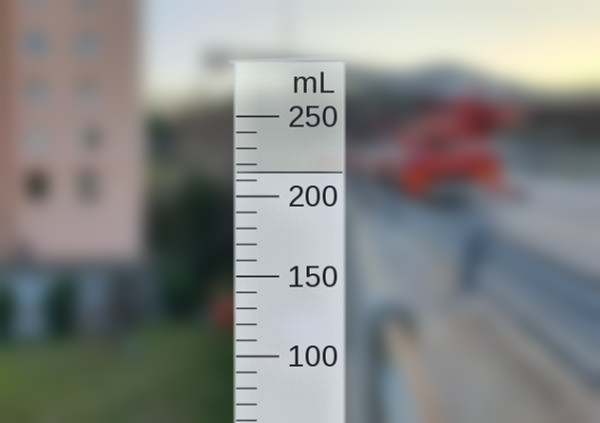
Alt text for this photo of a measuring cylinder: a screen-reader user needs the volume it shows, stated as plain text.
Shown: 215 mL
